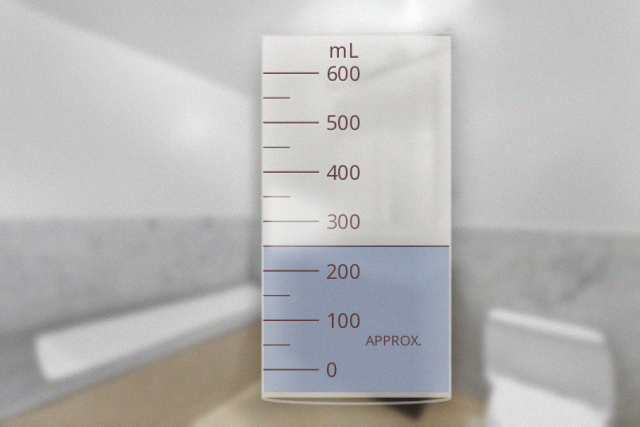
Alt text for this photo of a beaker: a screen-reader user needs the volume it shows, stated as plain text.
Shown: 250 mL
